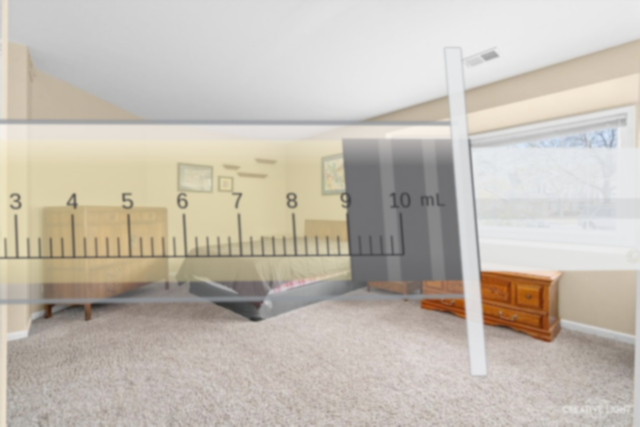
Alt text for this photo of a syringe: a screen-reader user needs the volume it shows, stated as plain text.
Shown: 9 mL
